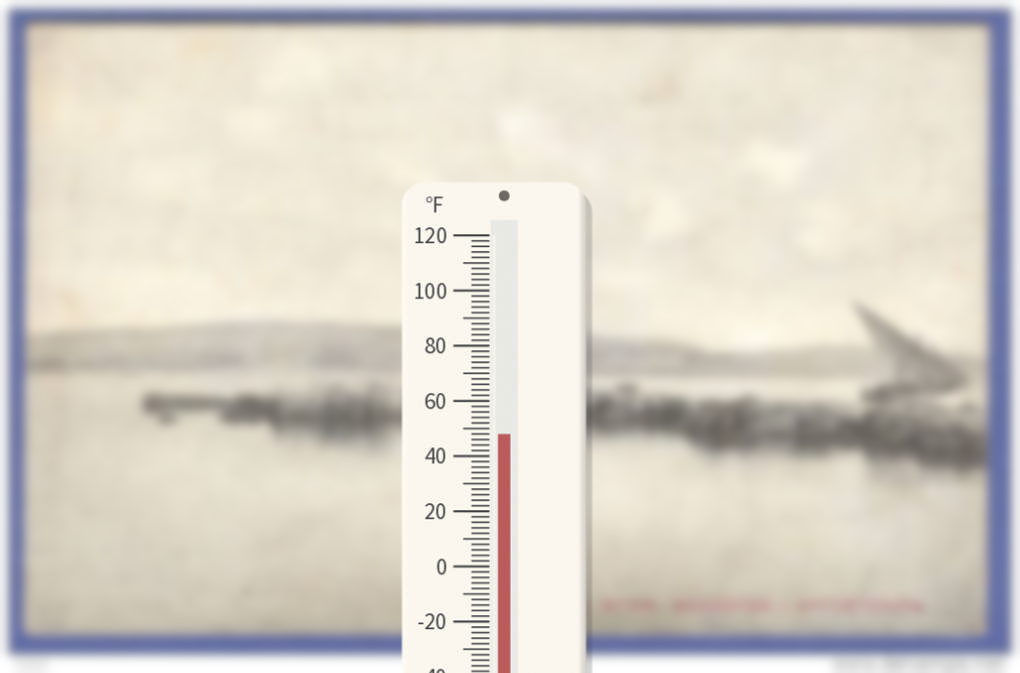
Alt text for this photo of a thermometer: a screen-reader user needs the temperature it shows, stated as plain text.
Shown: 48 °F
